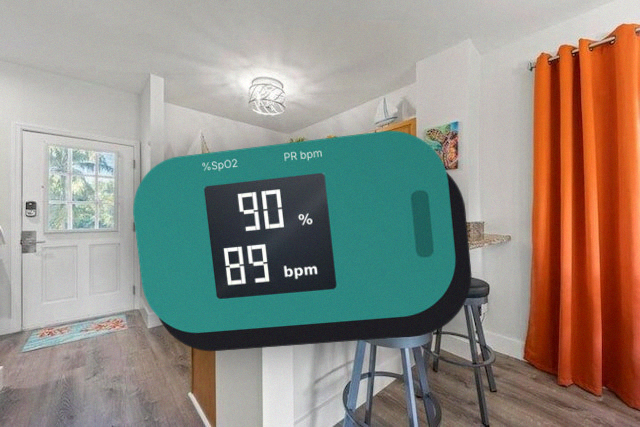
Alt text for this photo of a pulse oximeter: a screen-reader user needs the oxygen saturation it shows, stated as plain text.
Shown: 90 %
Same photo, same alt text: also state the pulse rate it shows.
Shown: 89 bpm
